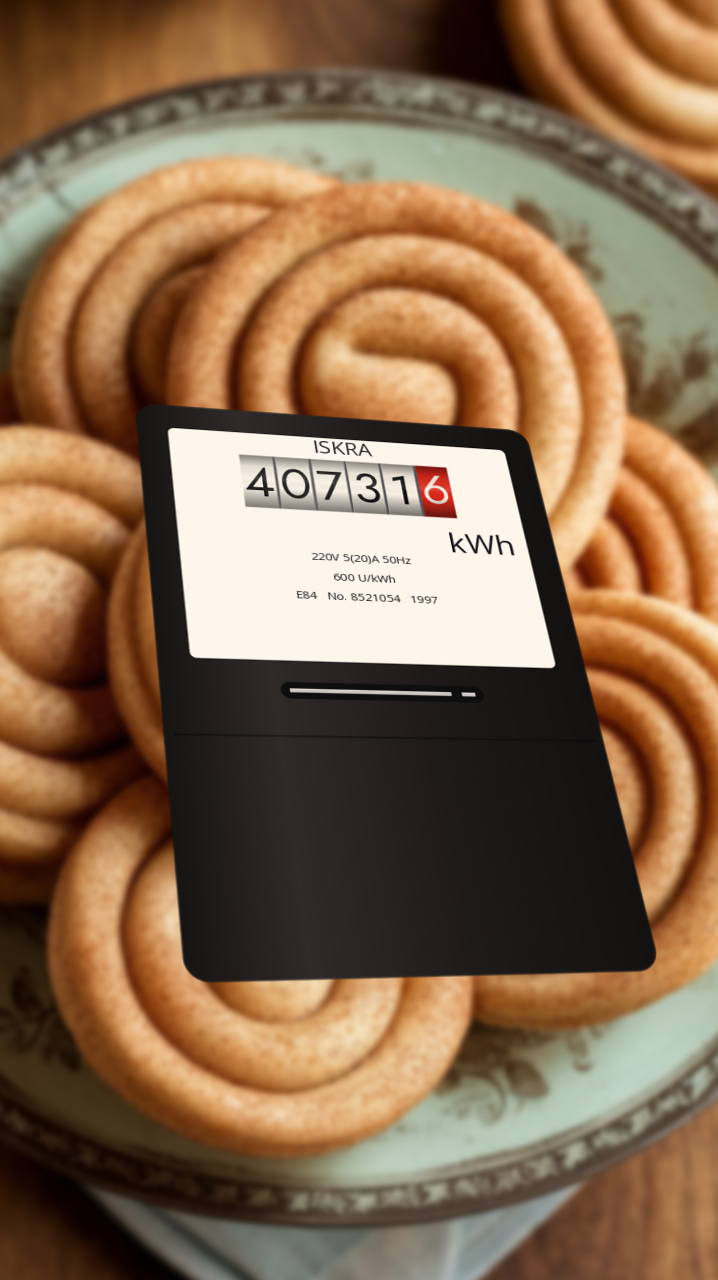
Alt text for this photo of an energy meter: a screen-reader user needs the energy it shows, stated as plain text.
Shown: 40731.6 kWh
